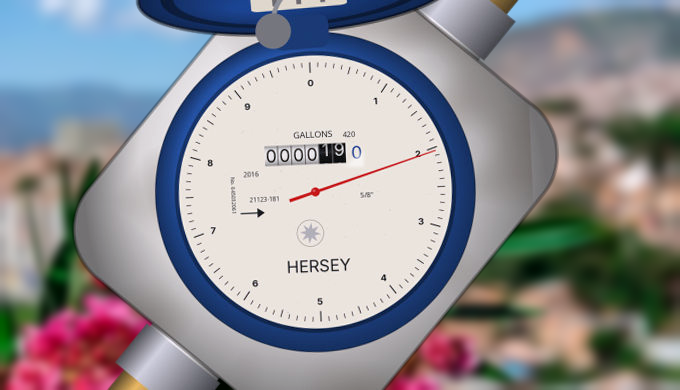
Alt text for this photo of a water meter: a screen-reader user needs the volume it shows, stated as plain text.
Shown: 192.0 gal
